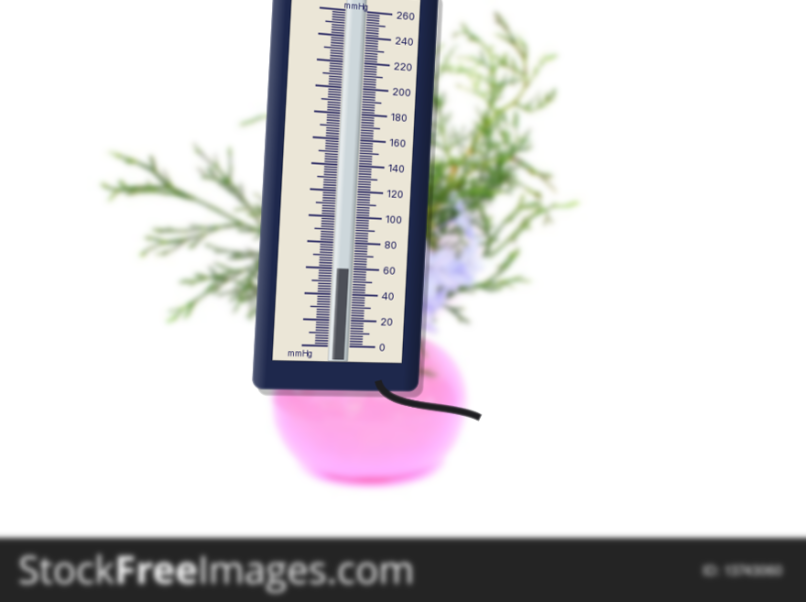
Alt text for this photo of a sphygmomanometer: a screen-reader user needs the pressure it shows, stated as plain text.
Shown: 60 mmHg
